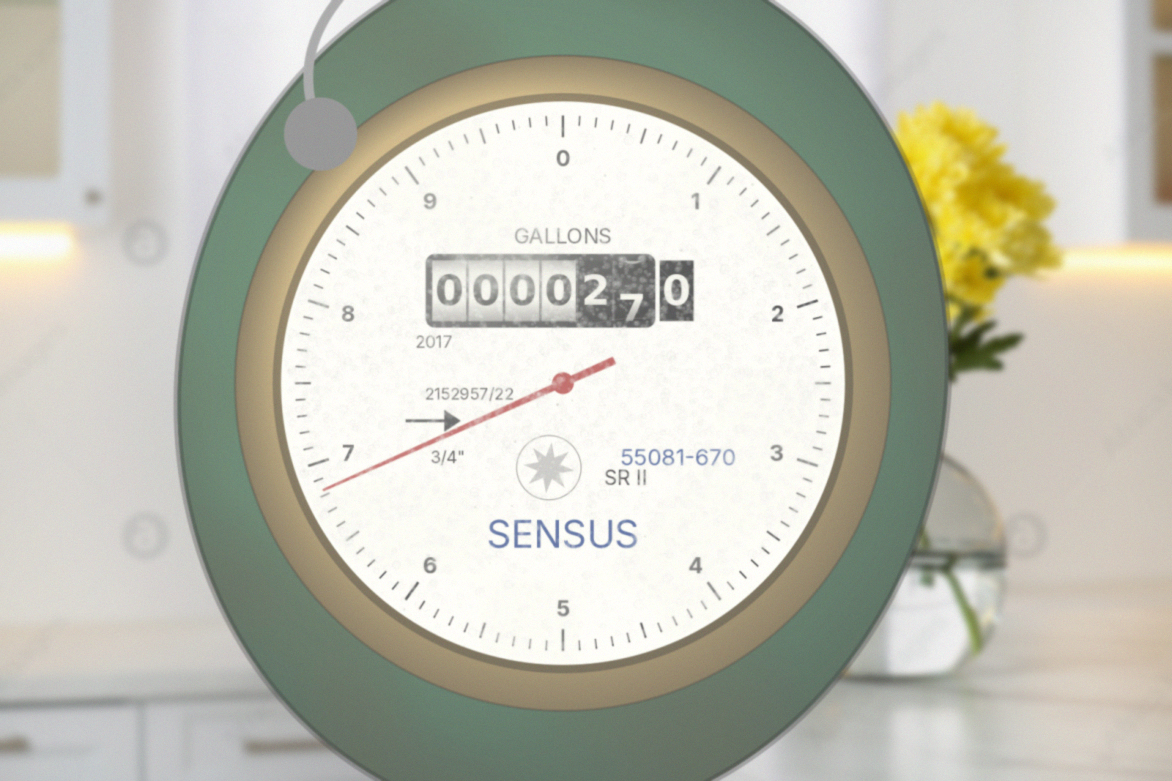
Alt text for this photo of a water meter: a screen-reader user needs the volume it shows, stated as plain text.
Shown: 266.8 gal
